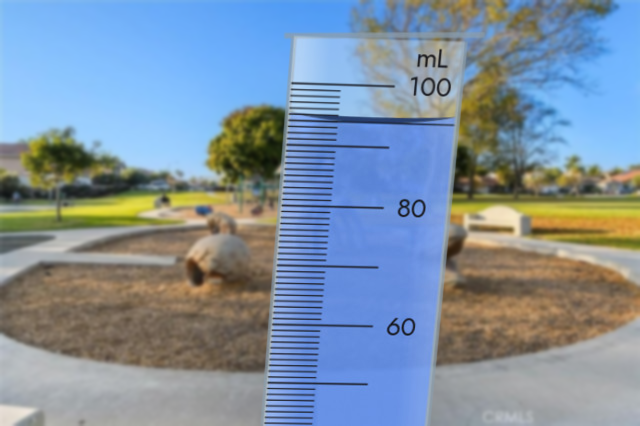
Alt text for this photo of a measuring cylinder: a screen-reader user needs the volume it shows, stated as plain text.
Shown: 94 mL
